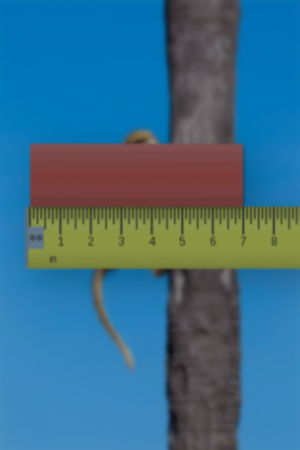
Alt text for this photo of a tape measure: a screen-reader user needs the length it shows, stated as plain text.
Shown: 7 in
